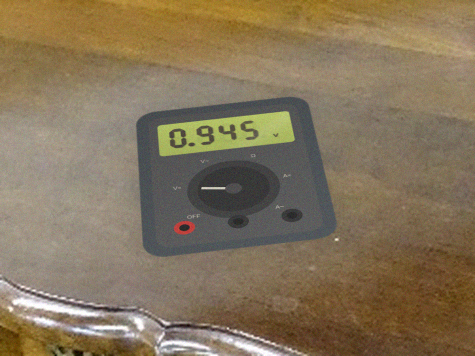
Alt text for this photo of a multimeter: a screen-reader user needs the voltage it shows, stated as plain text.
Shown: 0.945 V
